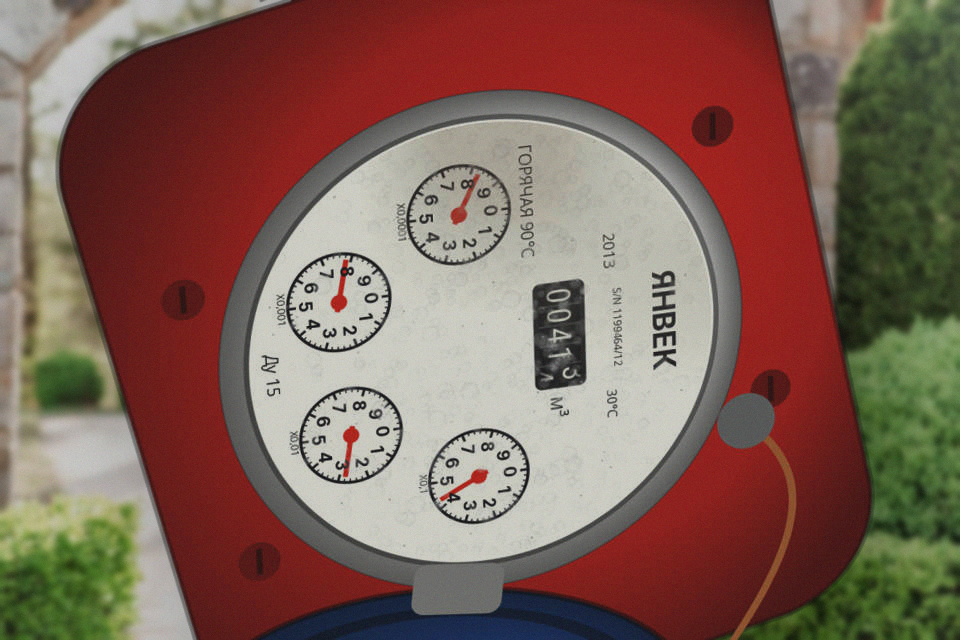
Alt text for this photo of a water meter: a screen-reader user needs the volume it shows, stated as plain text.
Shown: 413.4278 m³
